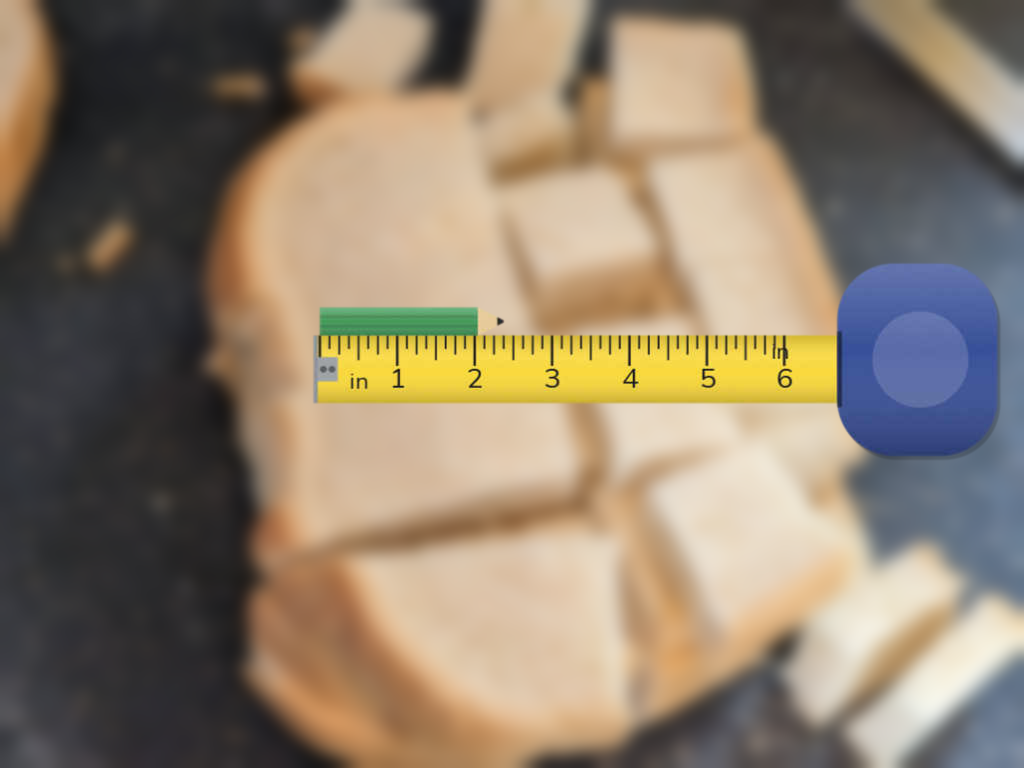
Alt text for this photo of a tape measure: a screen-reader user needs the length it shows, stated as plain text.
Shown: 2.375 in
